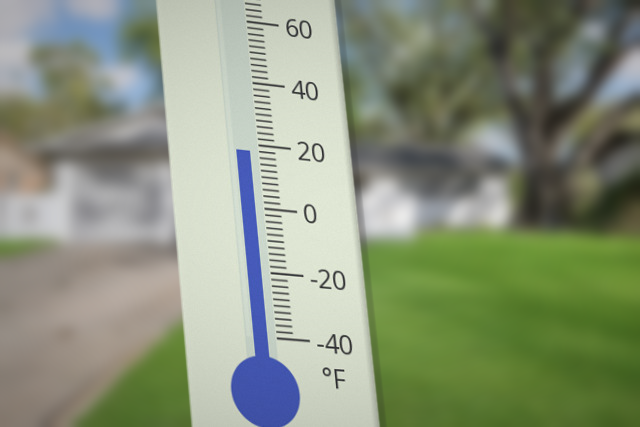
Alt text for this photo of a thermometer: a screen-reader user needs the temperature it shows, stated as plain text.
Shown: 18 °F
